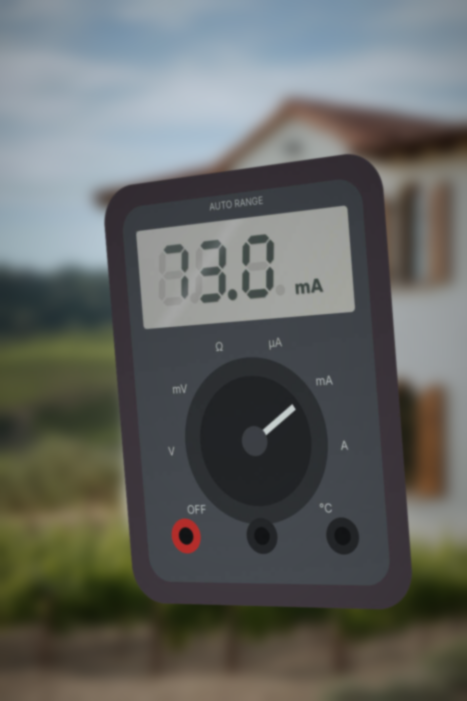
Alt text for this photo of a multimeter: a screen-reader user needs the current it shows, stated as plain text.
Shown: 73.0 mA
